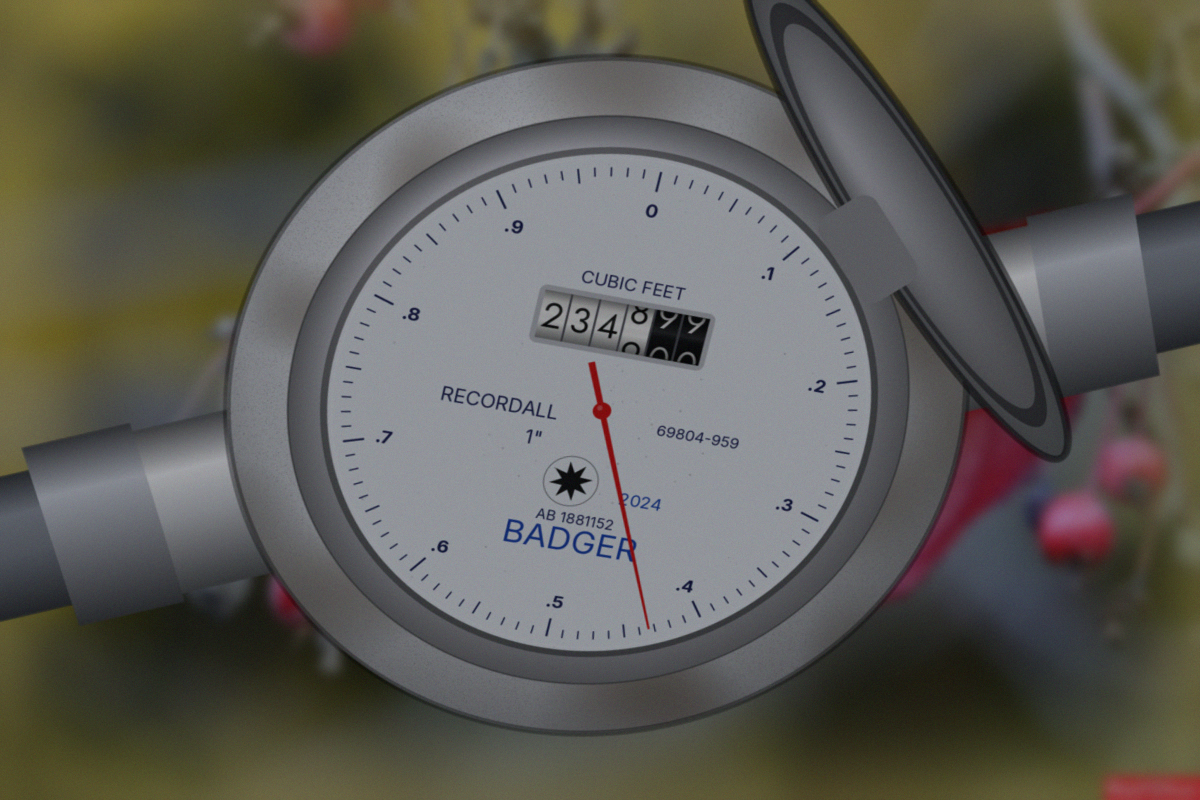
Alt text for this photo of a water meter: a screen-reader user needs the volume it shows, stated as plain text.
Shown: 234899.43 ft³
